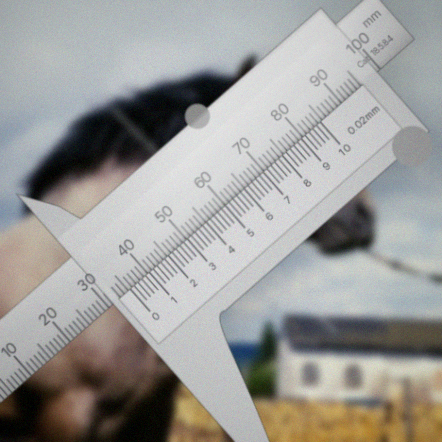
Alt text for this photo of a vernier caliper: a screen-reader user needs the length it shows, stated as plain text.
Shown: 35.5 mm
